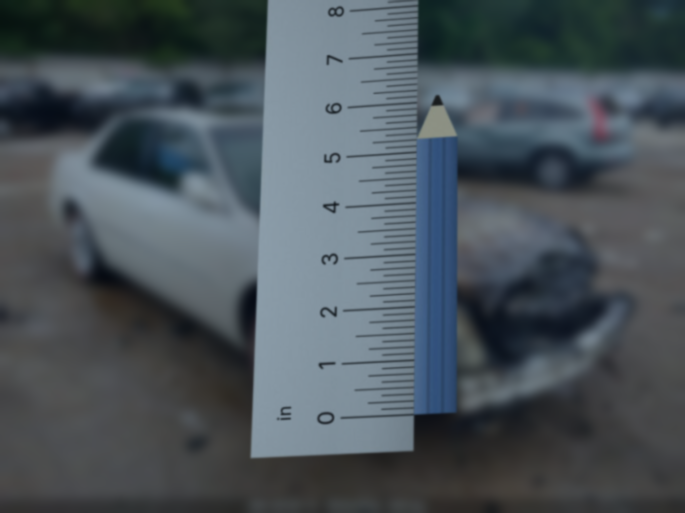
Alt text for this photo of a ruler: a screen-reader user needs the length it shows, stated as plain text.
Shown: 6.125 in
